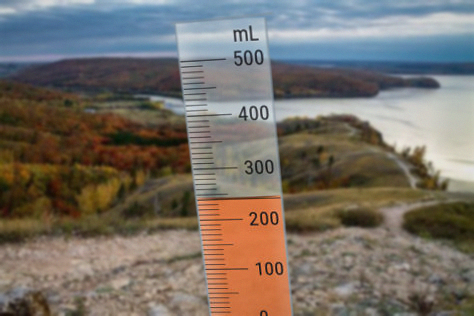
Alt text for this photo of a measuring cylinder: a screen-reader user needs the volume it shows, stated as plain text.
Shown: 240 mL
